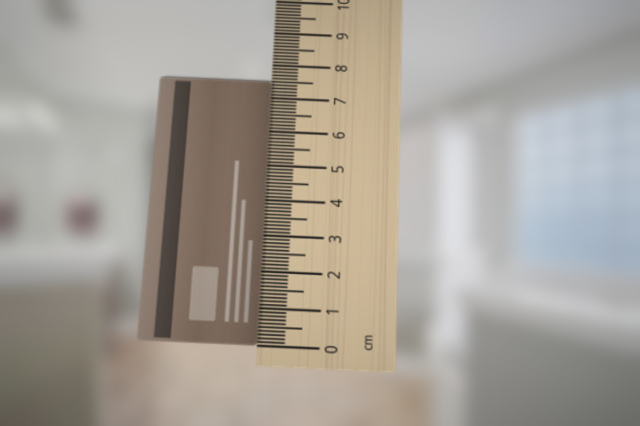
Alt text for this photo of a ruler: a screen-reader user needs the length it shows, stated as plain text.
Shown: 7.5 cm
